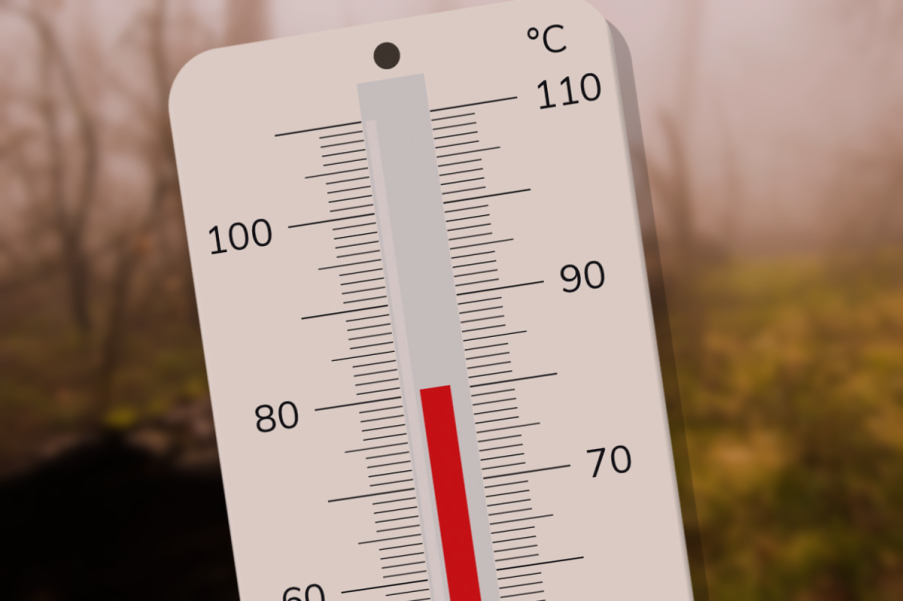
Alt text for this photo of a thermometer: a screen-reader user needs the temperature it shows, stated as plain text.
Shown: 80.5 °C
